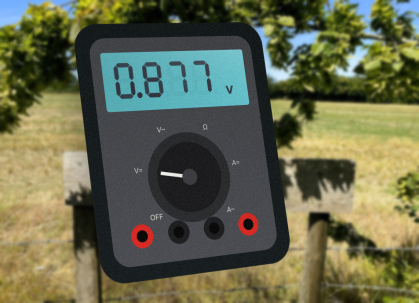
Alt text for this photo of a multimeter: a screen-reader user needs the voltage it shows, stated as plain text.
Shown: 0.877 V
